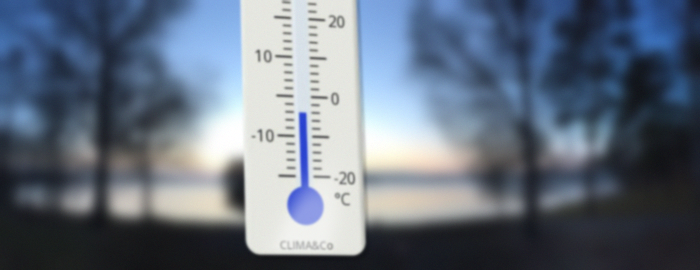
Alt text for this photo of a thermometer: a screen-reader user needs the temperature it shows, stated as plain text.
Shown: -4 °C
